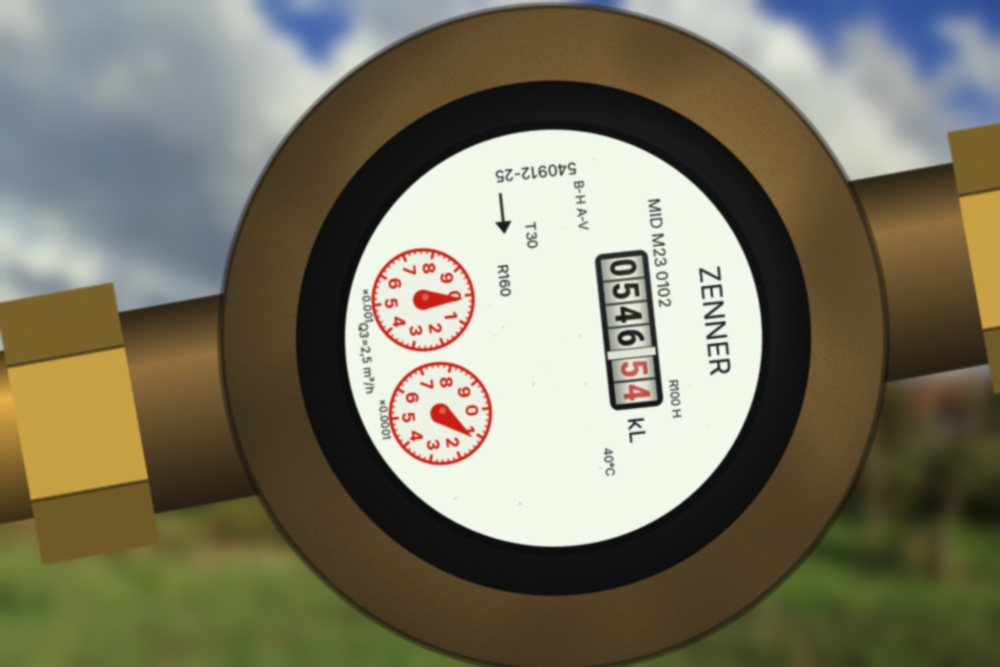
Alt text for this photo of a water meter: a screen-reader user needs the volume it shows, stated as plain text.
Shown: 546.5401 kL
